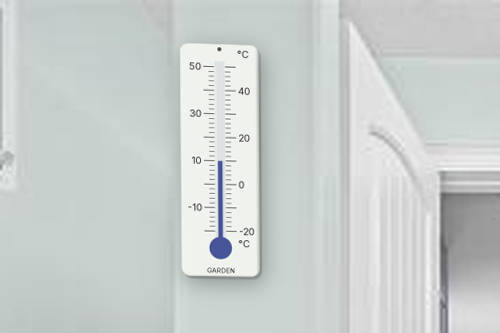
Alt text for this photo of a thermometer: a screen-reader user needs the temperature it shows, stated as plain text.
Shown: 10 °C
